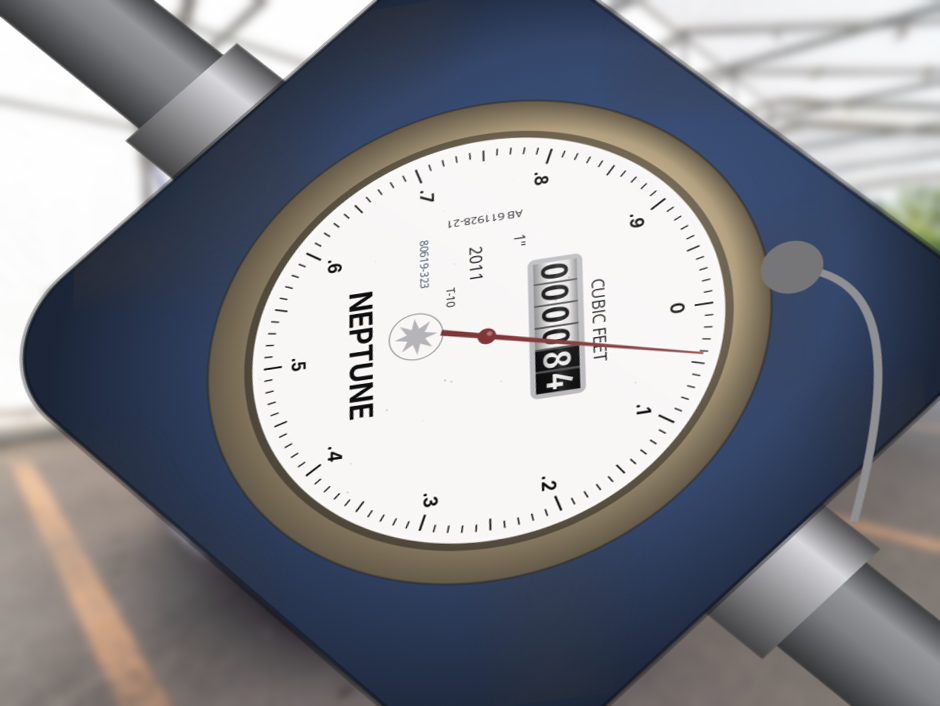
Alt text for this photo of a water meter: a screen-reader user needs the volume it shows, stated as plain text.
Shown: 84.04 ft³
